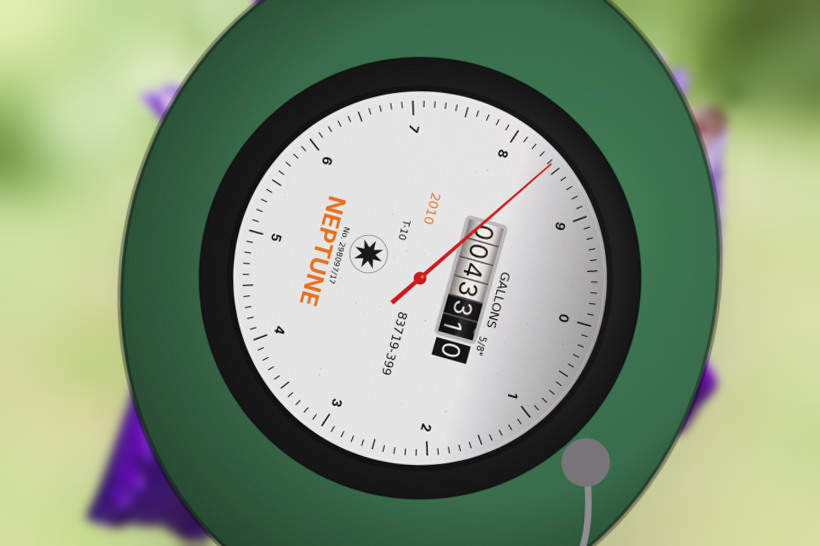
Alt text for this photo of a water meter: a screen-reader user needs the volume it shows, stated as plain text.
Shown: 43308.4 gal
